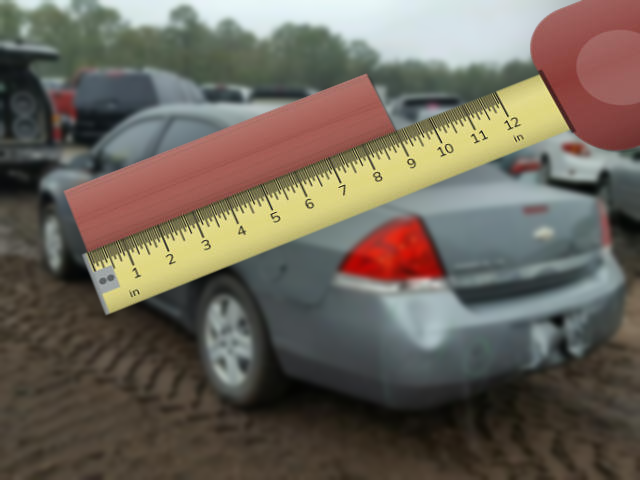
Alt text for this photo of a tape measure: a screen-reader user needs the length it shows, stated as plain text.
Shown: 9 in
